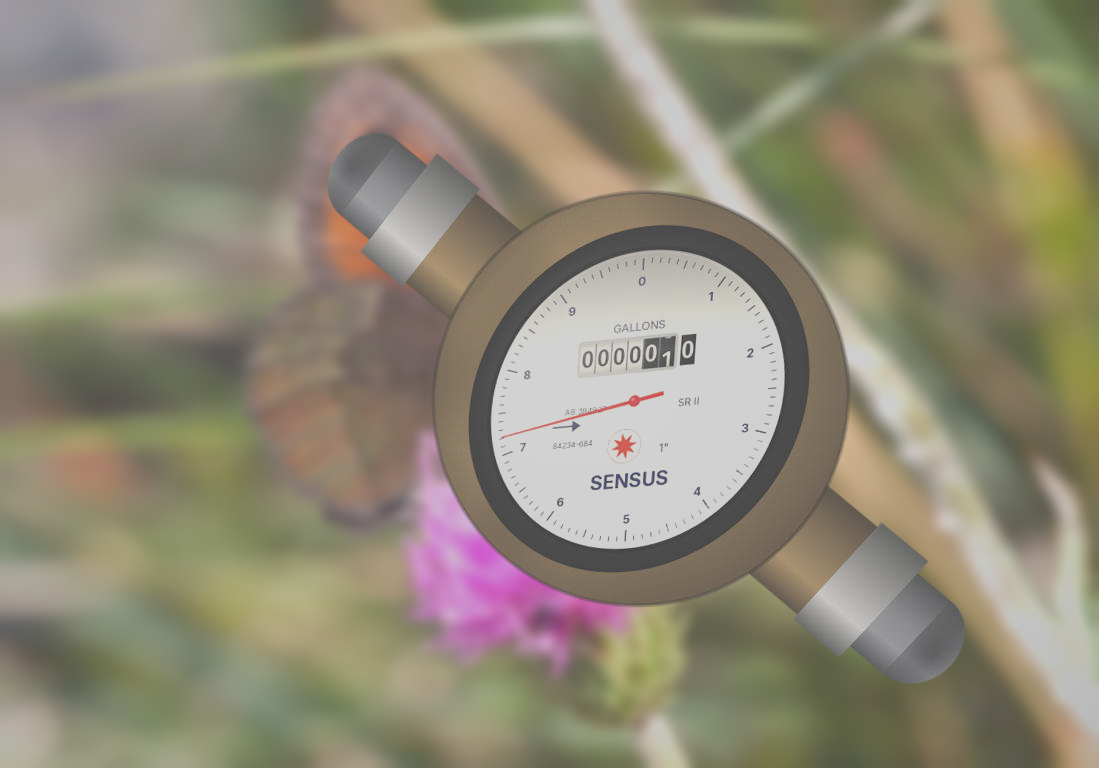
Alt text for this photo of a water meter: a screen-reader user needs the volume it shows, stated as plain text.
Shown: 7.2 gal
